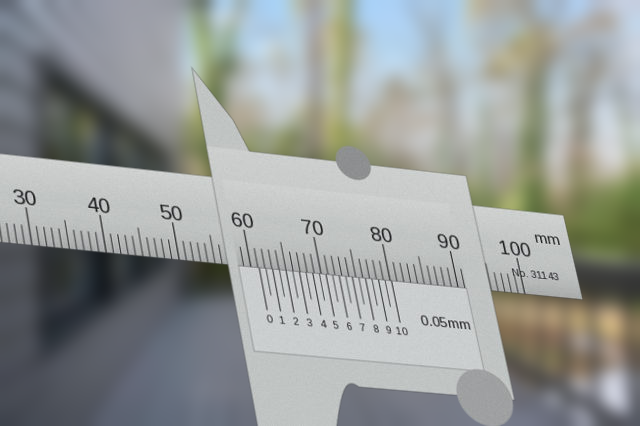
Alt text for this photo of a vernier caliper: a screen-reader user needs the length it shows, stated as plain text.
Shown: 61.2 mm
